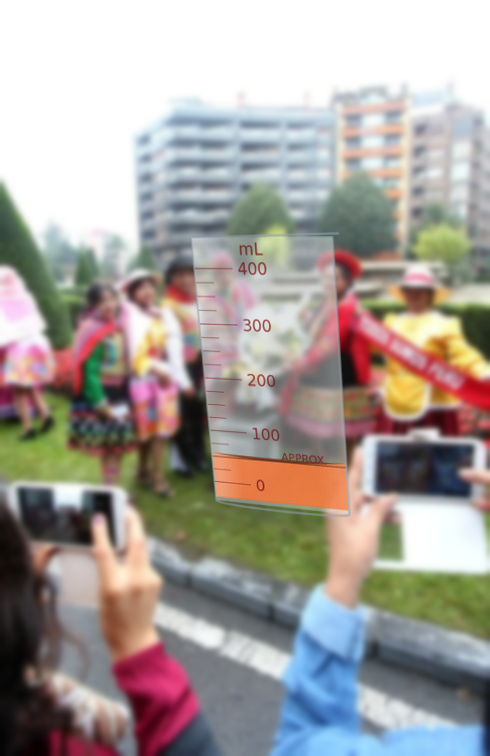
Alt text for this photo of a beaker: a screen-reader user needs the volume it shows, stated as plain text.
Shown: 50 mL
